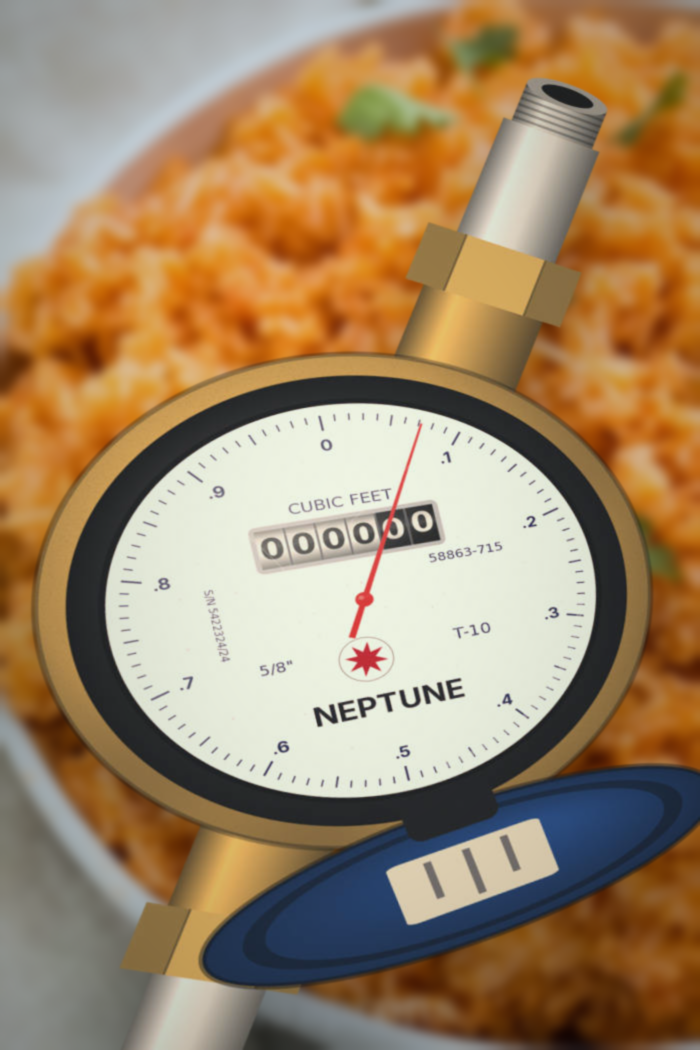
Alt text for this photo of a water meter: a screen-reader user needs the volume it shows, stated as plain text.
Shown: 0.07 ft³
